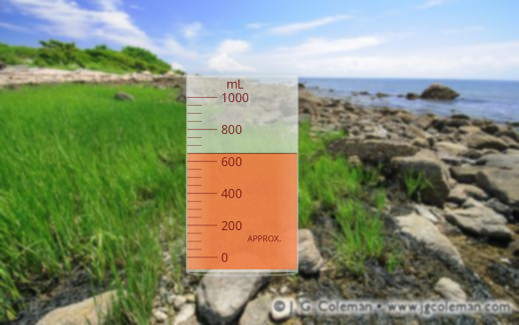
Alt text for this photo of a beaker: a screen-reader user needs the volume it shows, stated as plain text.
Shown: 650 mL
